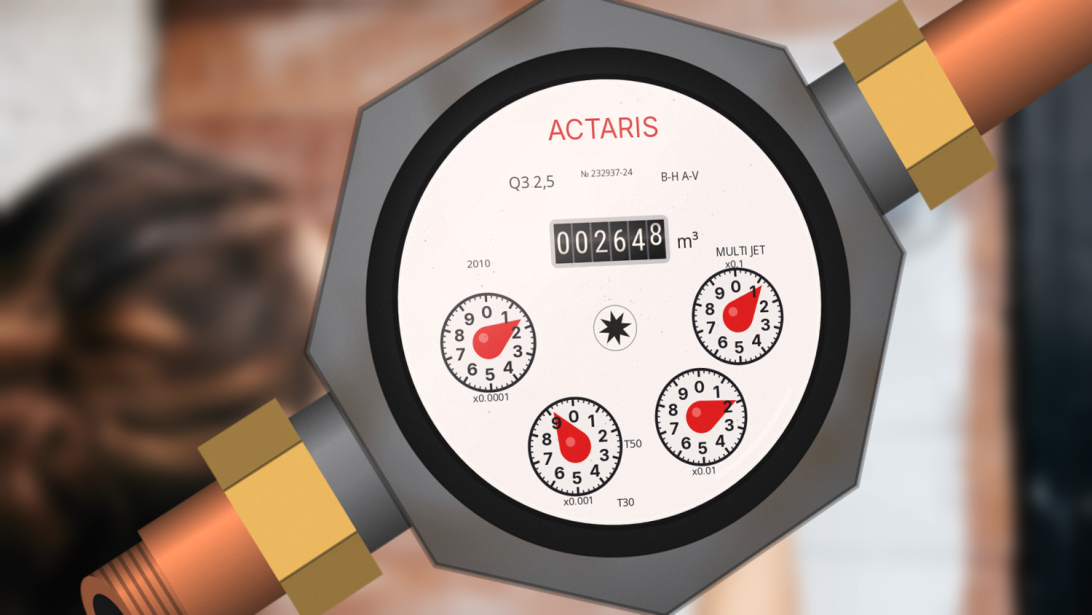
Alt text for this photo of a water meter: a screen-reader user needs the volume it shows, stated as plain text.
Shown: 2648.1191 m³
